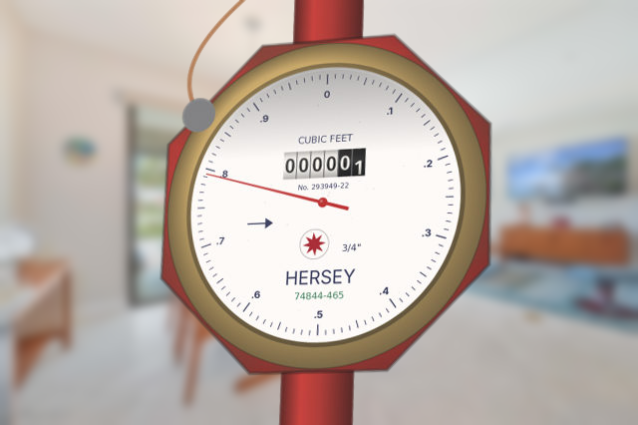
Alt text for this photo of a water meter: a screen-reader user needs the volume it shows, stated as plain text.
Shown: 0.79 ft³
